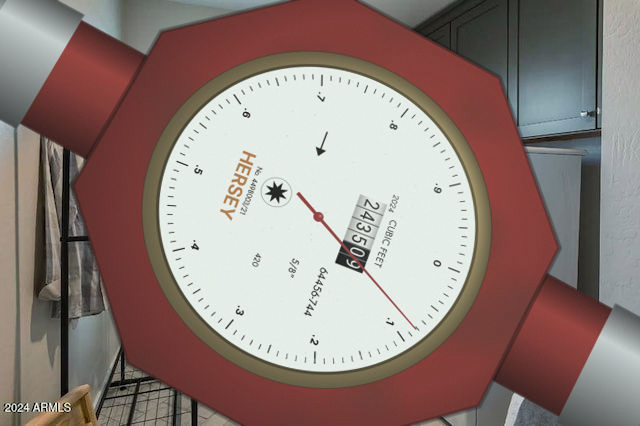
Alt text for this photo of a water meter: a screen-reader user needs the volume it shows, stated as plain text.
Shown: 243509.08 ft³
